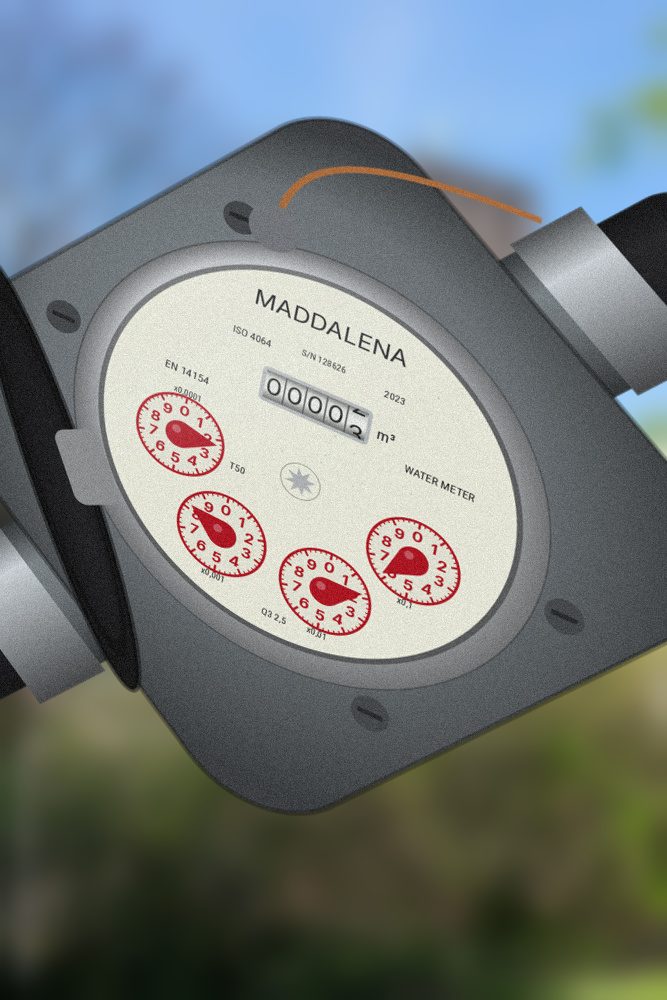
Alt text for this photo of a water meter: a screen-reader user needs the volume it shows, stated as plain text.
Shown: 2.6182 m³
